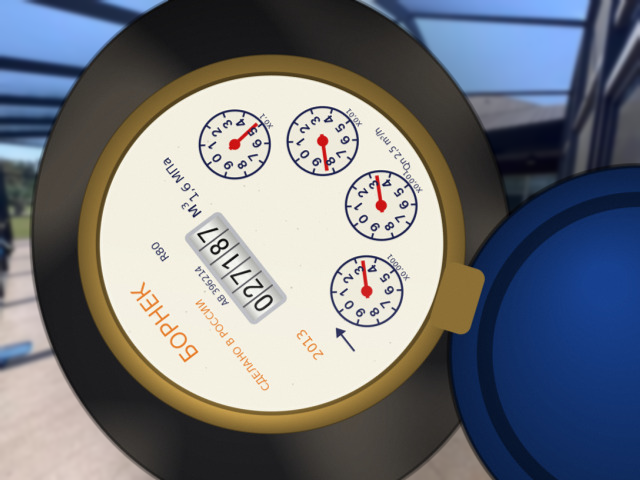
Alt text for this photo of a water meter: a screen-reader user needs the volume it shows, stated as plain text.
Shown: 27187.4833 m³
